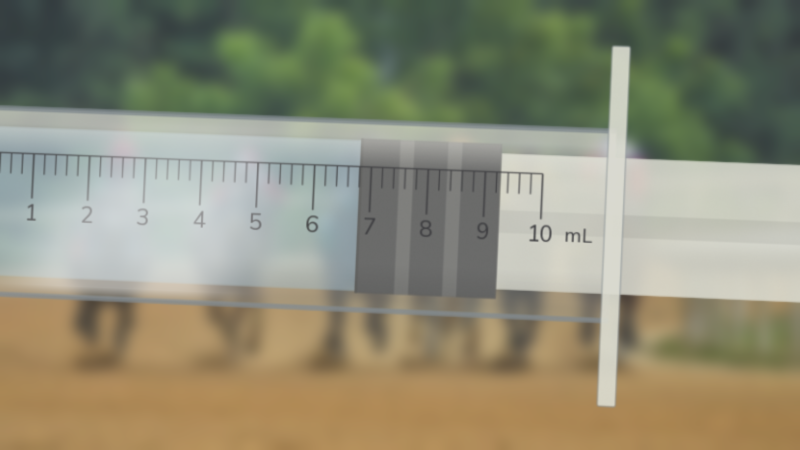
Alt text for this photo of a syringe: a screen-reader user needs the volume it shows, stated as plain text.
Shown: 6.8 mL
